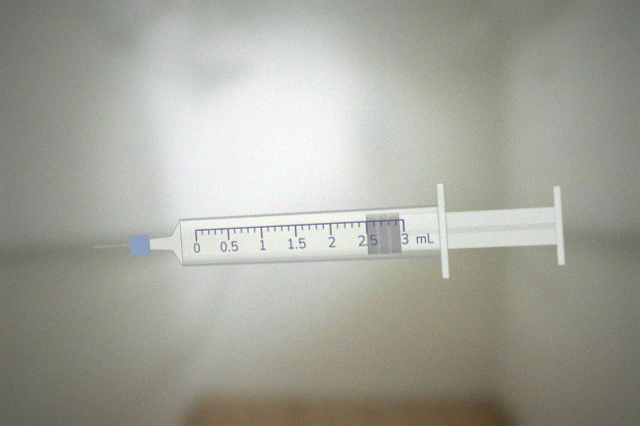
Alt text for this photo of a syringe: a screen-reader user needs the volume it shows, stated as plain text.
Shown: 2.5 mL
